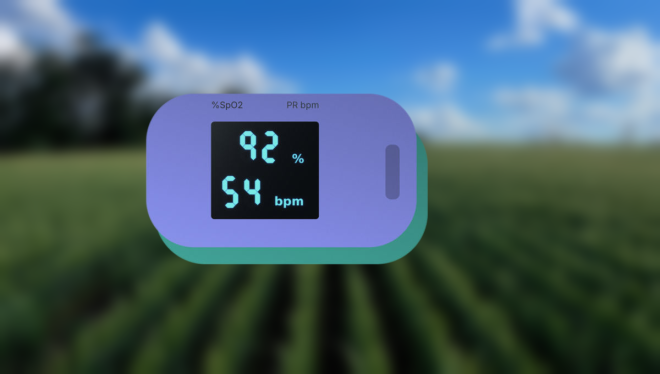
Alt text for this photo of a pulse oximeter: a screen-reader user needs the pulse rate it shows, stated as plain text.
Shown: 54 bpm
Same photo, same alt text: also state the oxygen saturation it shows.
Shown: 92 %
